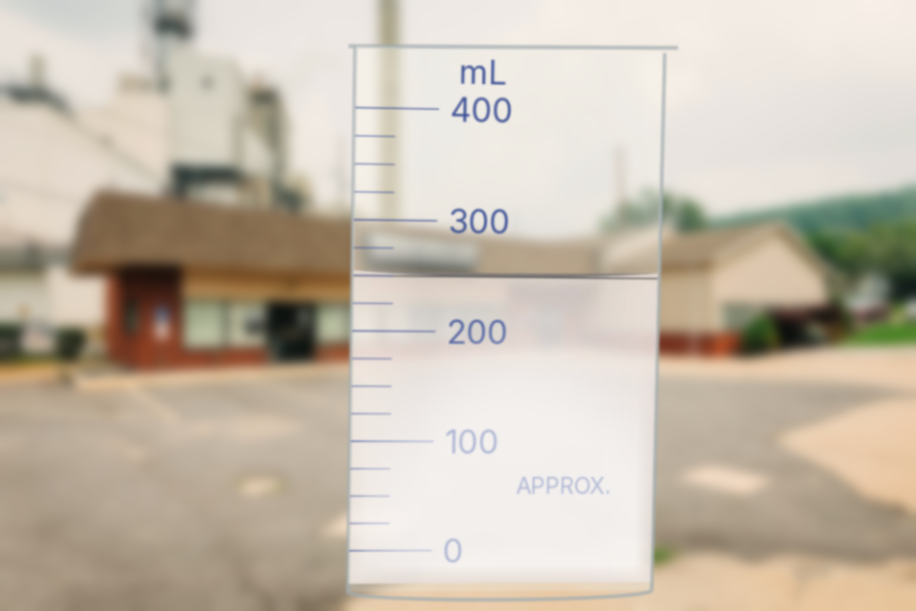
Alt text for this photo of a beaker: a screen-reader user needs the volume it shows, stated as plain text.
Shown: 250 mL
